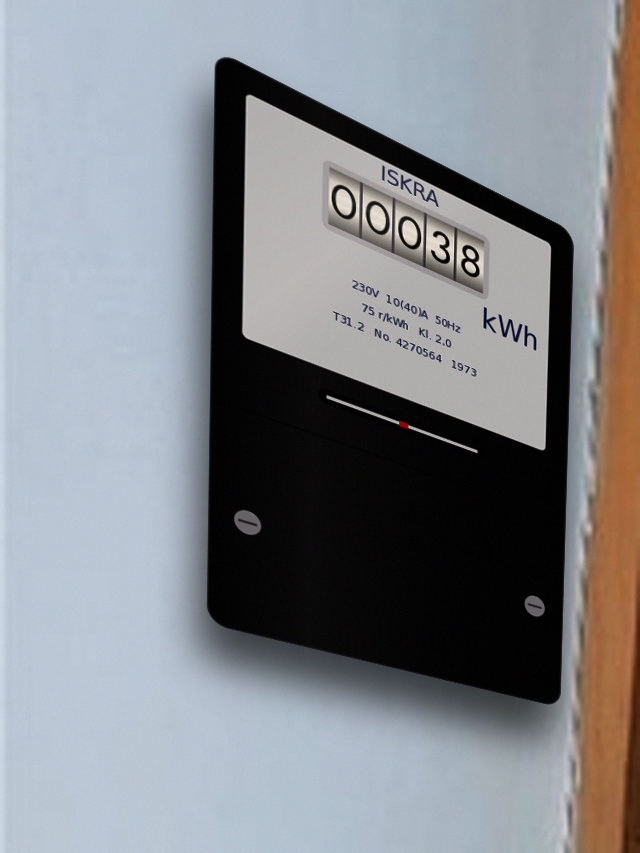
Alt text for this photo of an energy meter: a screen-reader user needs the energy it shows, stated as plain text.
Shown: 38 kWh
